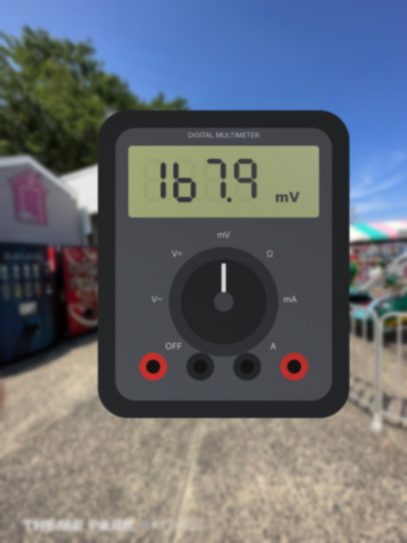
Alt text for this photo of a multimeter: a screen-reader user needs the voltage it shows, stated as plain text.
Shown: 167.9 mV
